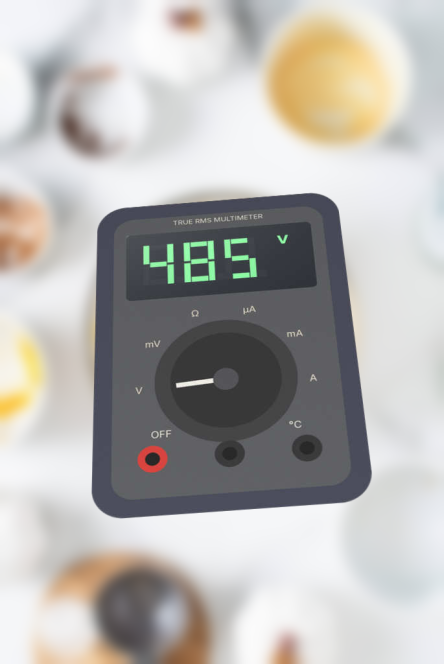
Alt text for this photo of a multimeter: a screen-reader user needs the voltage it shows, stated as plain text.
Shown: 485 V
